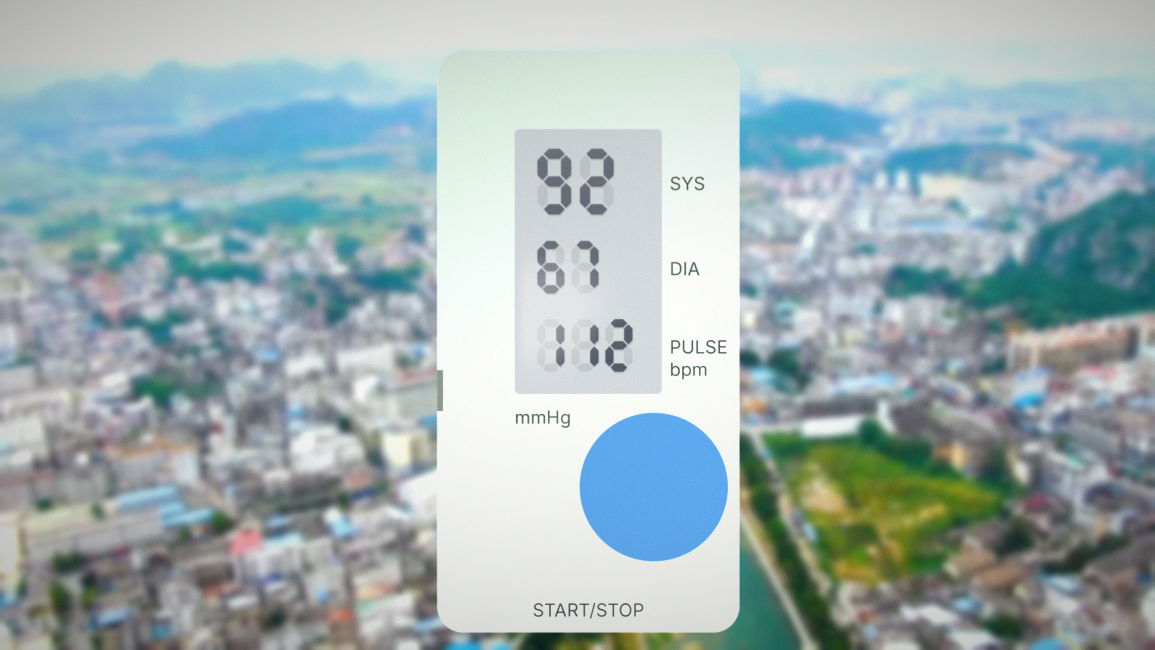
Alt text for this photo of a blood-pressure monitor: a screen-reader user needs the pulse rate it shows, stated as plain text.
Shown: 112 bpm
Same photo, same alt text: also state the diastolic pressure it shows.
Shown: 67 mmHg
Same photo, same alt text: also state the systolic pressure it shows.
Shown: 92 mmHg
